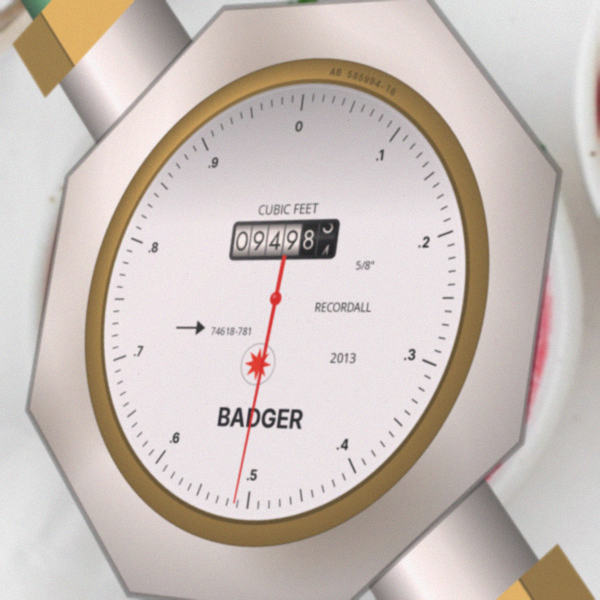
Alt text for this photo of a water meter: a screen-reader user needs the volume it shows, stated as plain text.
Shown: 94983.51 ft³
